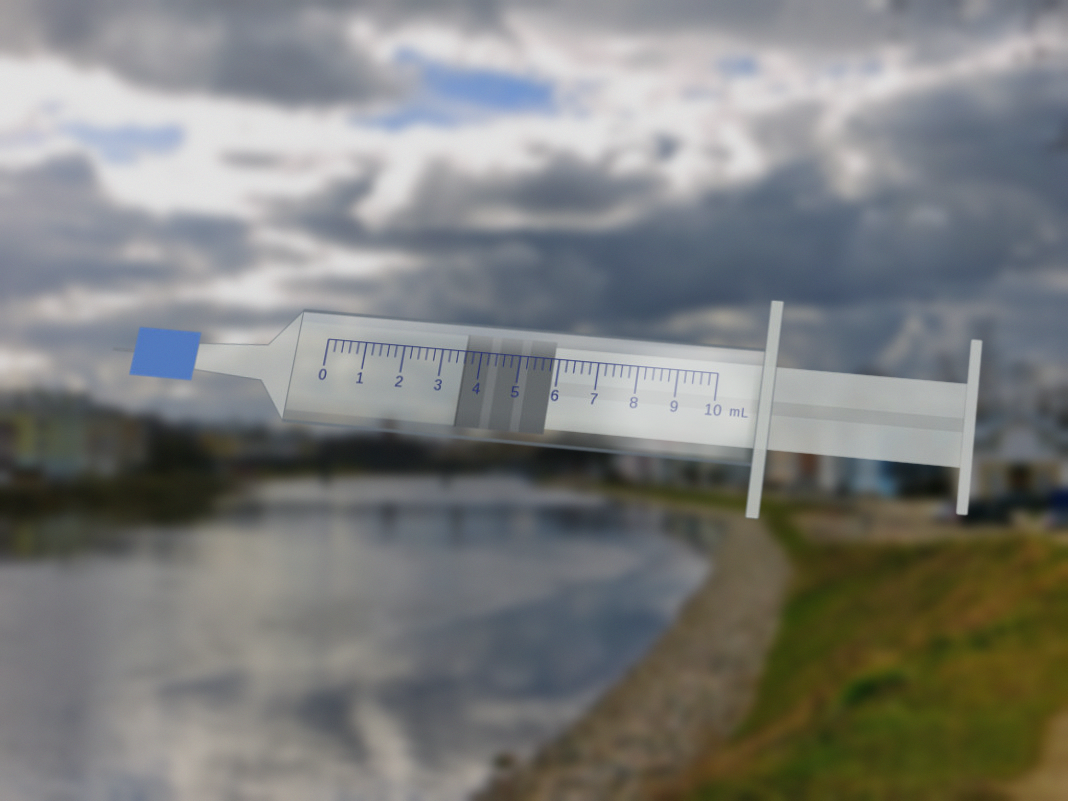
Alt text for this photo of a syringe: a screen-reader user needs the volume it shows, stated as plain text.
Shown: 3.6 mL
